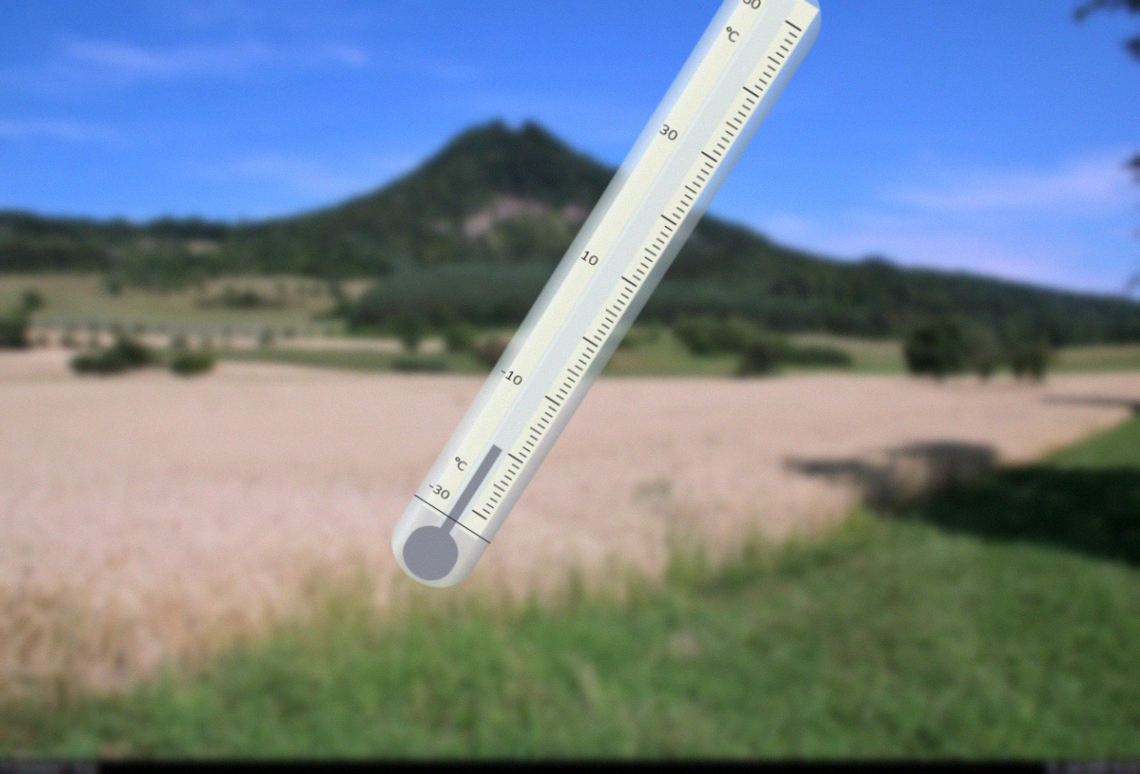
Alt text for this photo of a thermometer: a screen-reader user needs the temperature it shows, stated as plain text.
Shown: -20 °C
